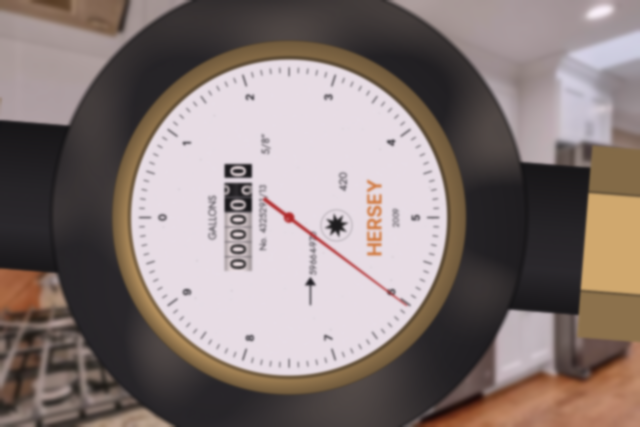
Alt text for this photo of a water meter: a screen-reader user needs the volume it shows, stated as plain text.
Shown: 86.0 gal
